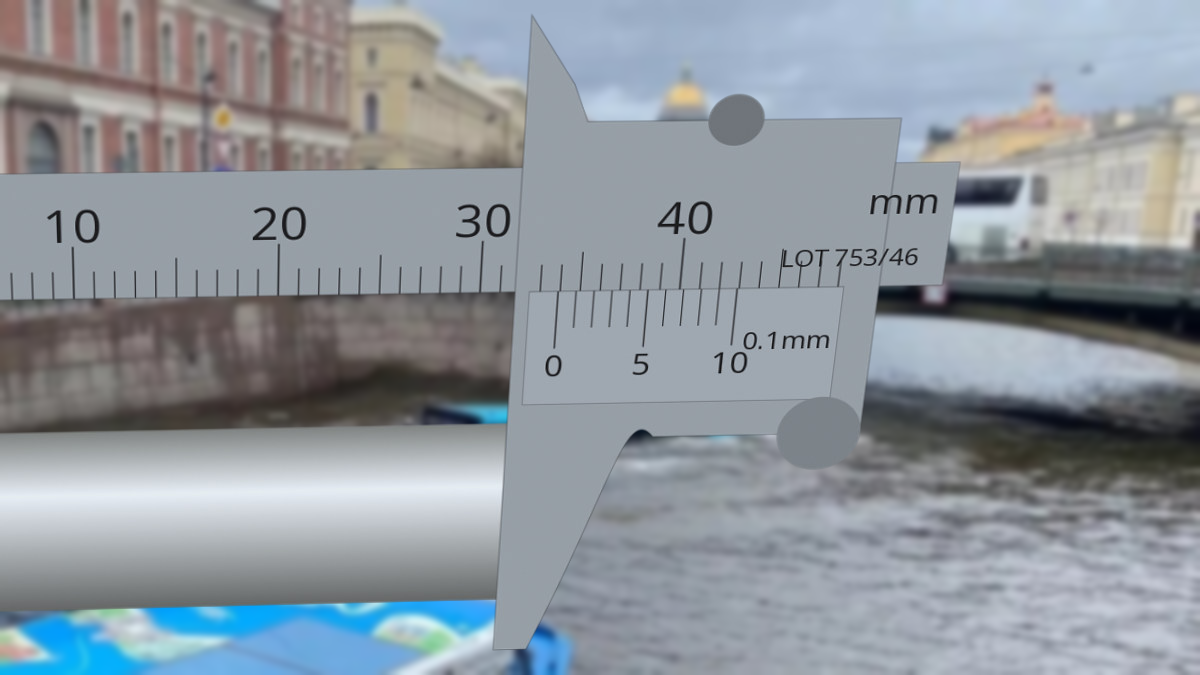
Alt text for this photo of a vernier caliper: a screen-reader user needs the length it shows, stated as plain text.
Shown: 33.9 mm
